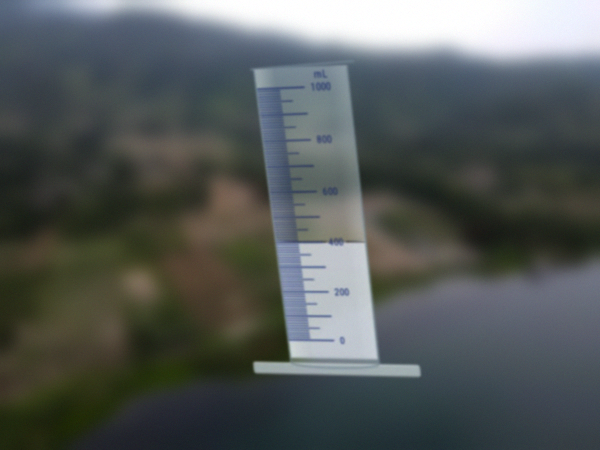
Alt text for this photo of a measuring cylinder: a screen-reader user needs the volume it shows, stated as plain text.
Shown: 400 mL
